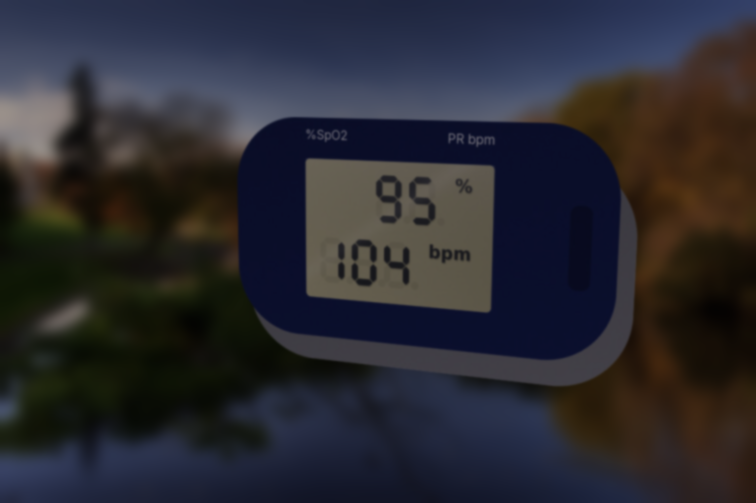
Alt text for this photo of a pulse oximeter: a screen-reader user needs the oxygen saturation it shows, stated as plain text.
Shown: 95 %
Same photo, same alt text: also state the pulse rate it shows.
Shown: 104 bpm
